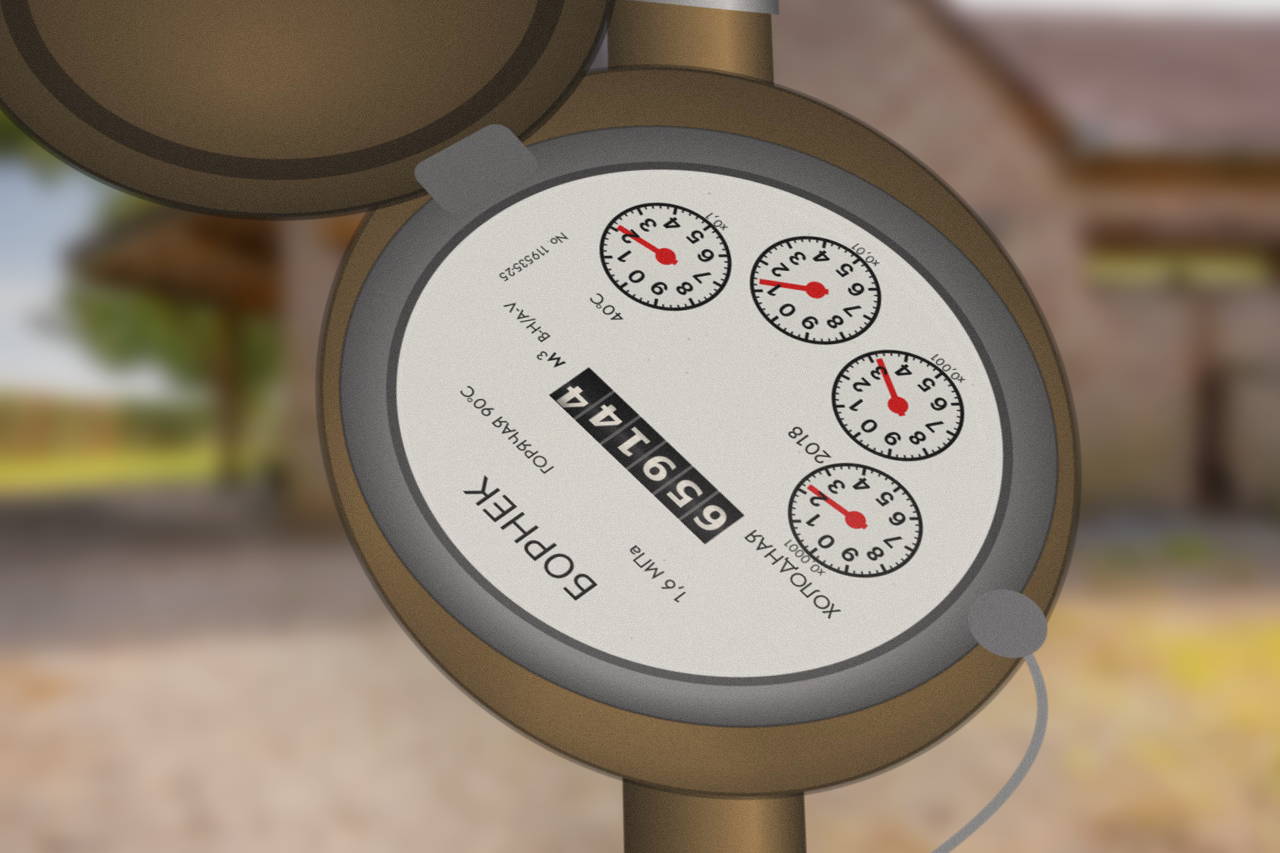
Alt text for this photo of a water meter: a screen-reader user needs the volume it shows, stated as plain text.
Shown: 659144.2132 m³
